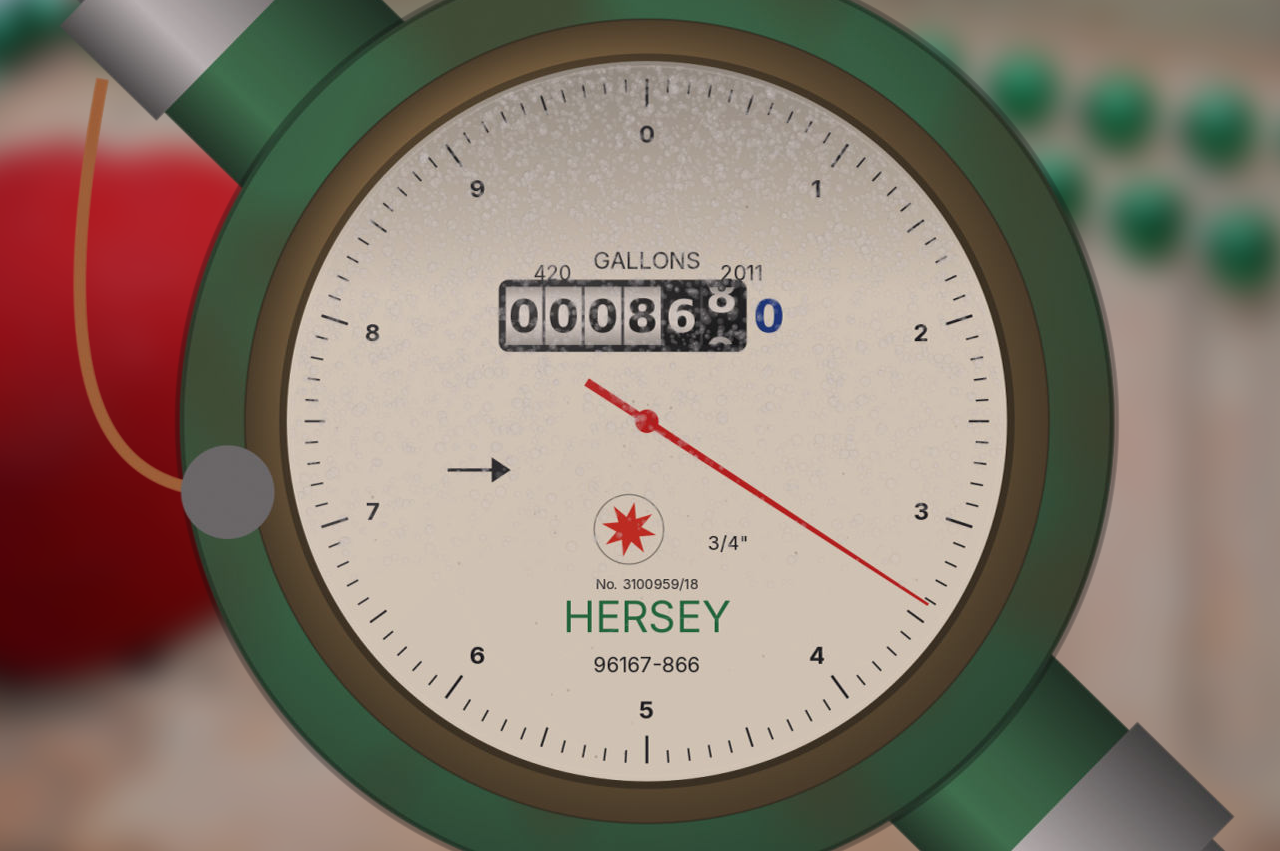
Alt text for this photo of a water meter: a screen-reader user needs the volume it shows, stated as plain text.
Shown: 8683.4 gal
